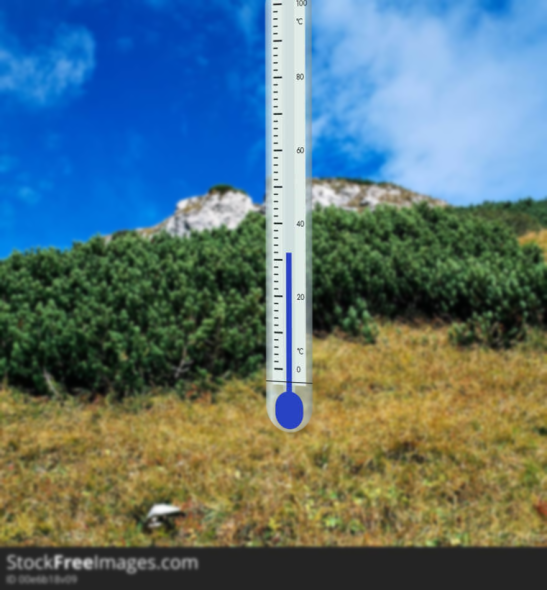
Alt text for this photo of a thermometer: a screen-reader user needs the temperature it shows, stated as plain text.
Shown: 32 °C
